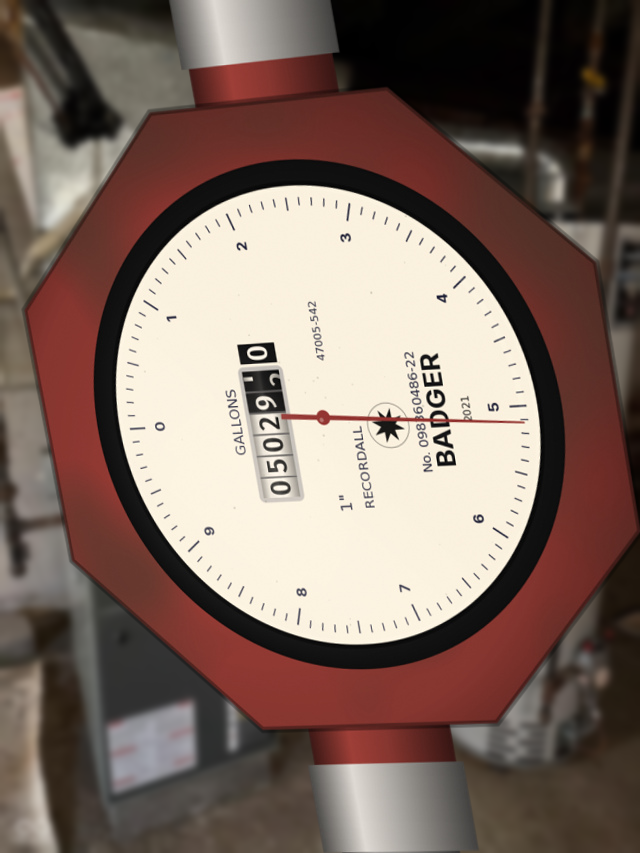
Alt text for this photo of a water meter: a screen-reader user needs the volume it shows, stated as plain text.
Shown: 502915.1 gal
